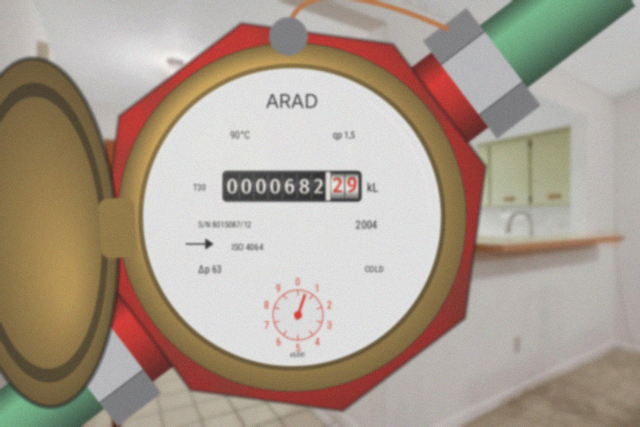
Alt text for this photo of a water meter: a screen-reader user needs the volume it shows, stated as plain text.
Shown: 682.290 kL
